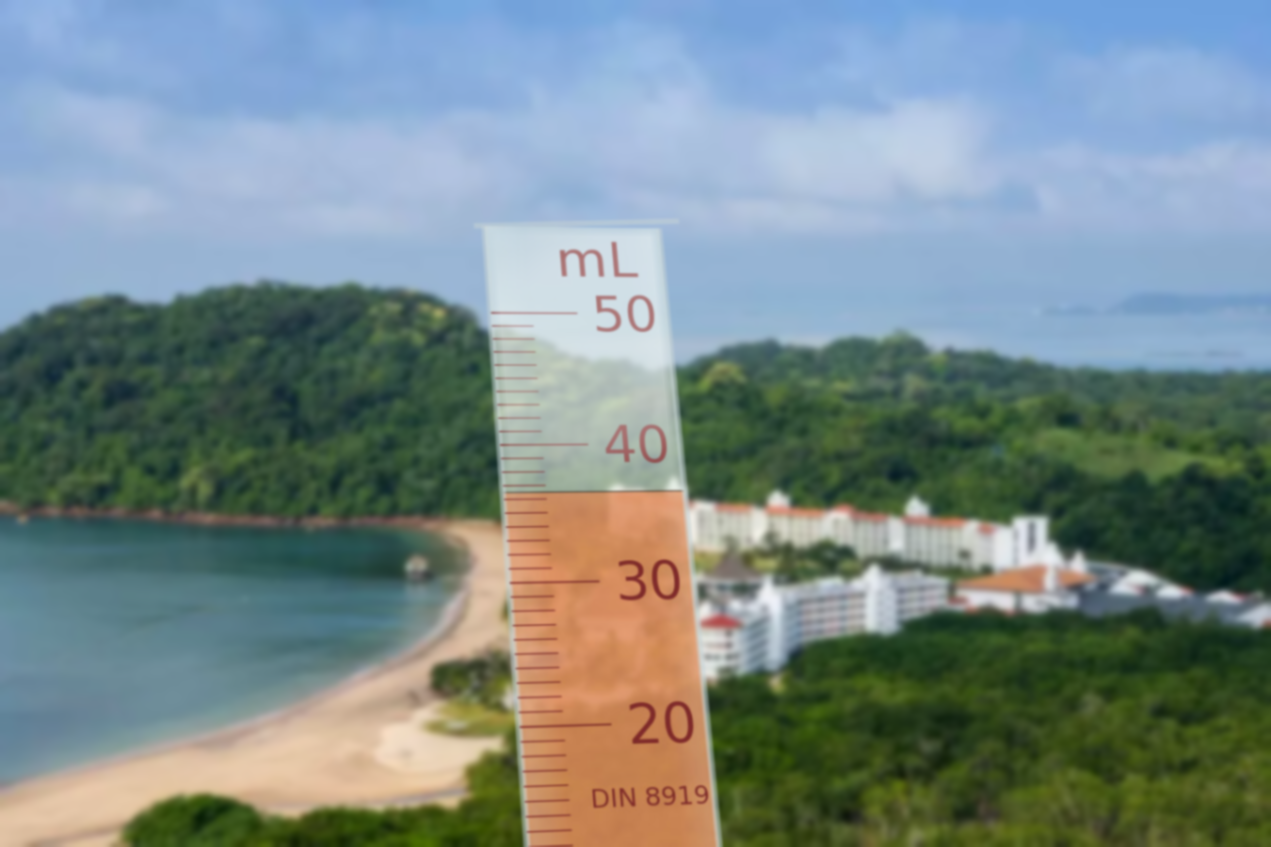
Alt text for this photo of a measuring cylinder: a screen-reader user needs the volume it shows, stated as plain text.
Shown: 36.5 mL
